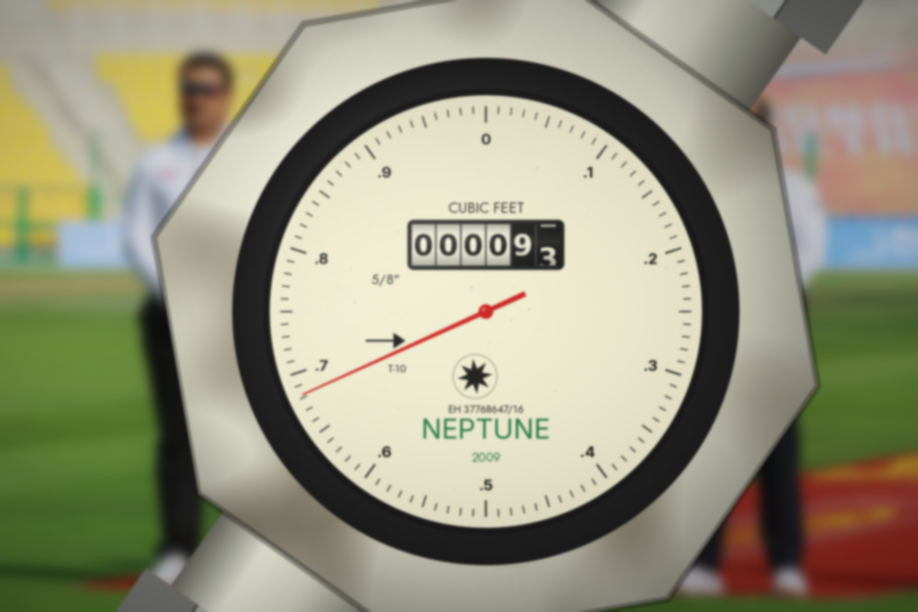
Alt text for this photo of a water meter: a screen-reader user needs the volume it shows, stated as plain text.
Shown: 92.68 ft³
